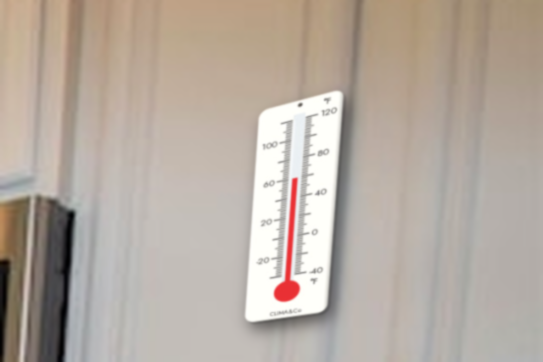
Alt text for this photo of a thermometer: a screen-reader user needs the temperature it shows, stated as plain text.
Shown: 60 °F
